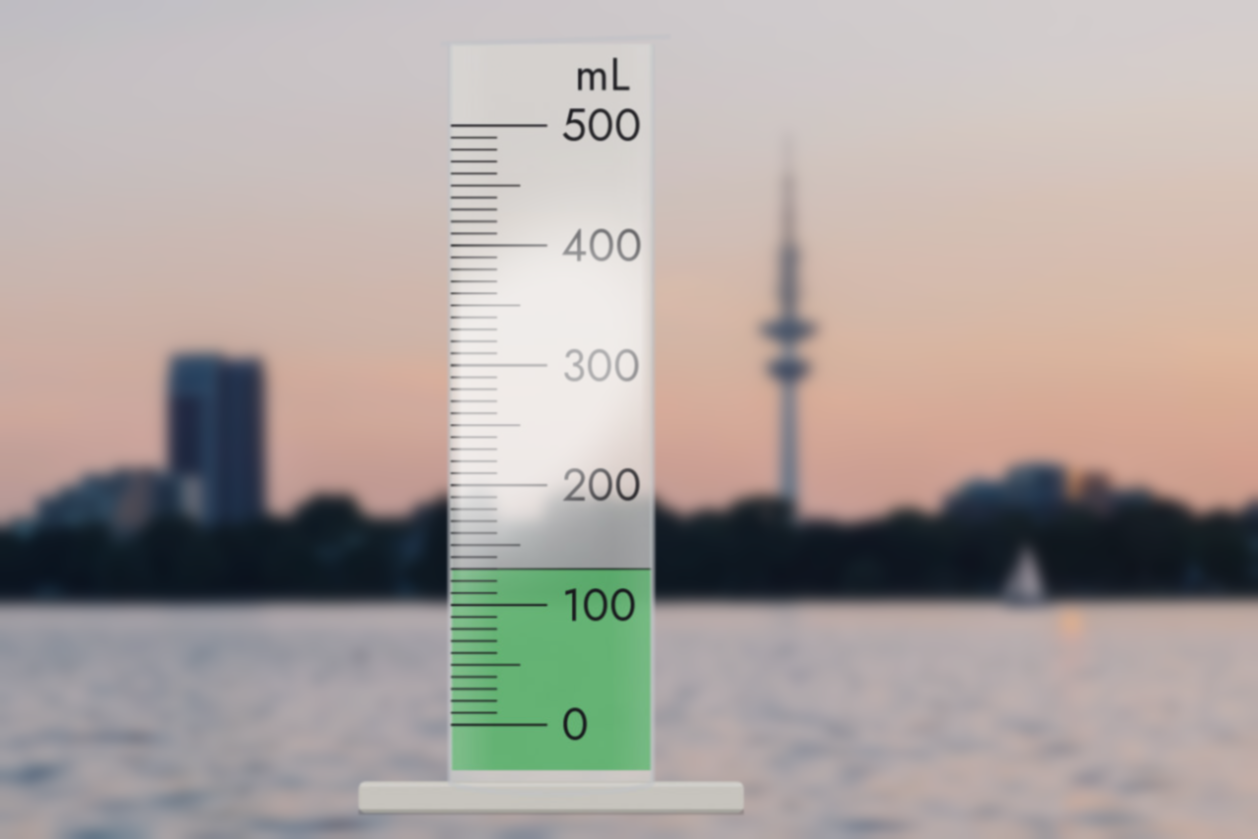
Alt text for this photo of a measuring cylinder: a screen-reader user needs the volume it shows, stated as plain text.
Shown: 130 mL
